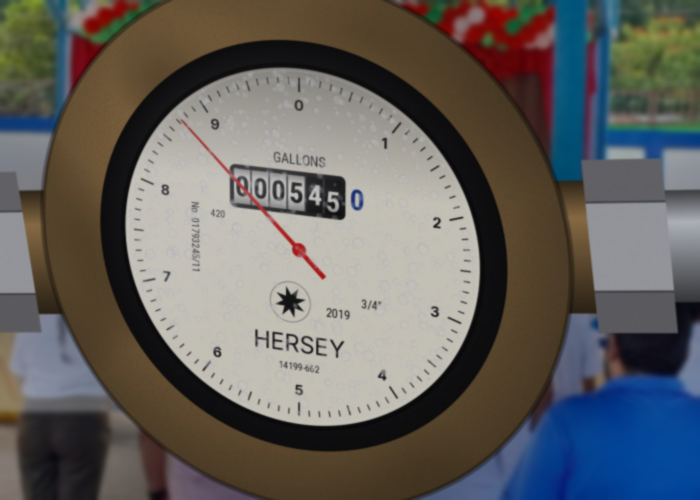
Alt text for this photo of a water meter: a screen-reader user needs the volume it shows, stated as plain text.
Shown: 5448.7 gal
